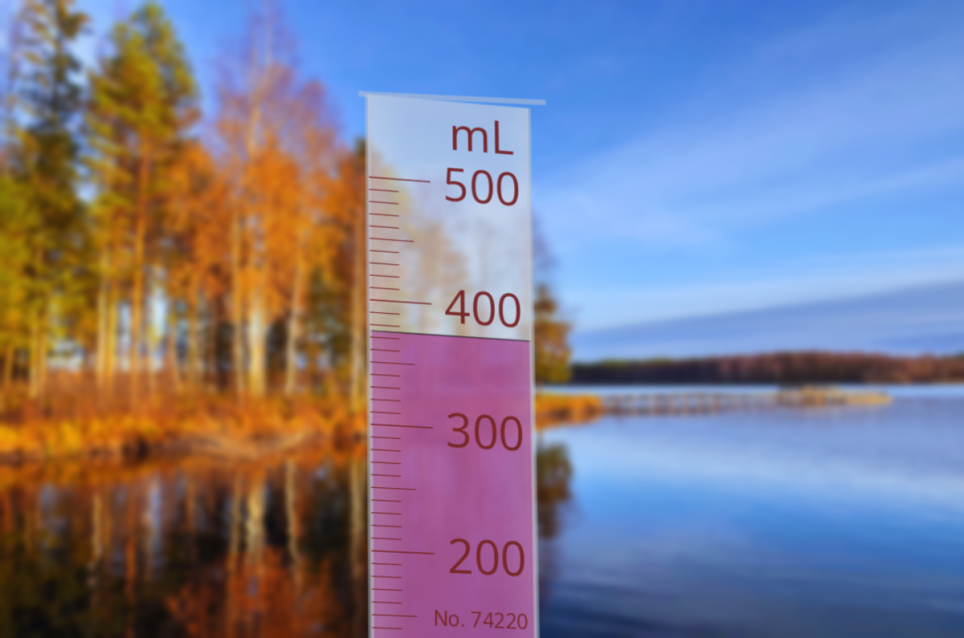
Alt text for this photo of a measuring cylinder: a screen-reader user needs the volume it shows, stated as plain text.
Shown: 375 mL
